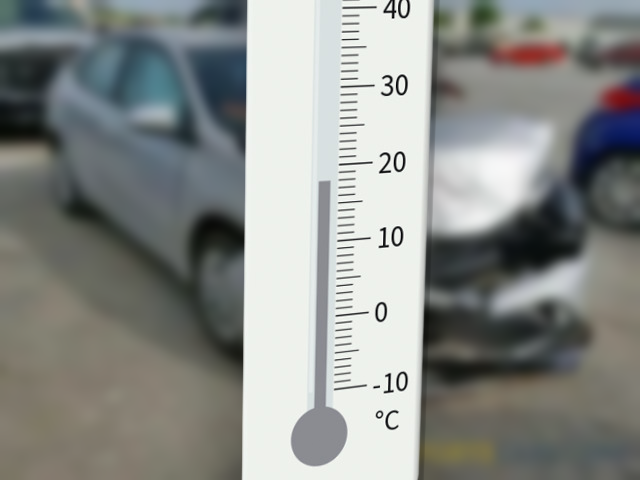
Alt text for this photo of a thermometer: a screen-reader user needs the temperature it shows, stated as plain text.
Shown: 18 °C
